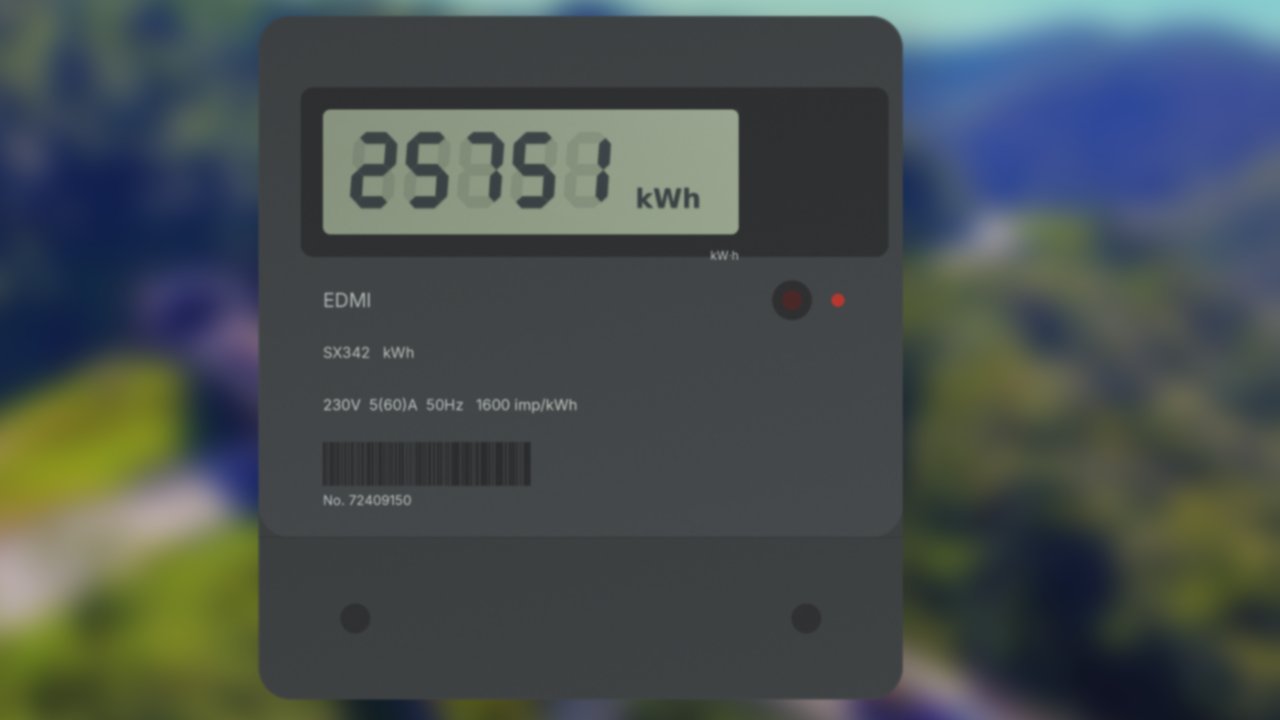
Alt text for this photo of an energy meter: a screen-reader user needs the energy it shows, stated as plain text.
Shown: 25751 kWh
